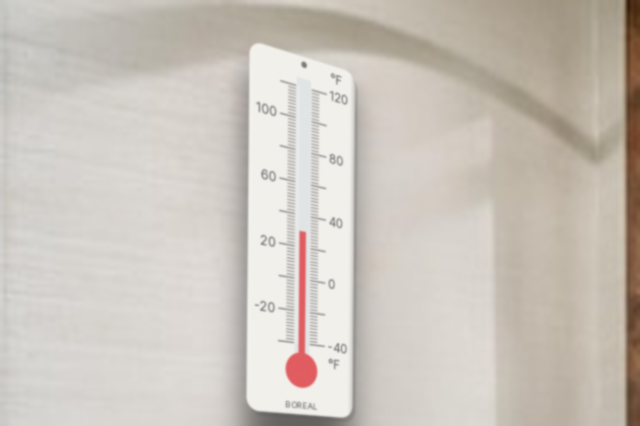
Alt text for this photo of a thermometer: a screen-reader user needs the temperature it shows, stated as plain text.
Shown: 30 °F
